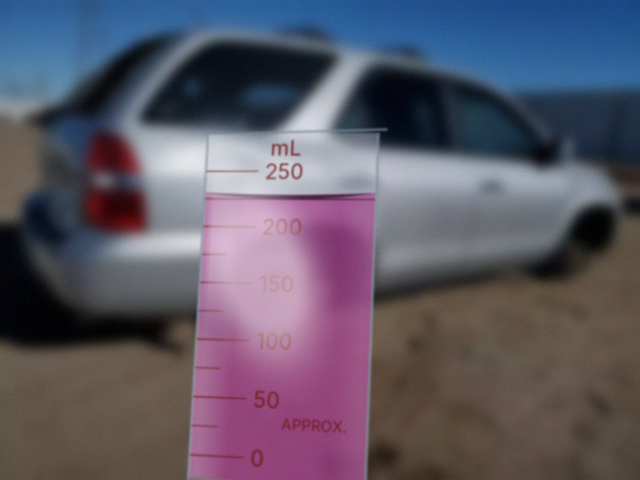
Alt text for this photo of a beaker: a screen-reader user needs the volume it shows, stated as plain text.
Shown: 225 mL
